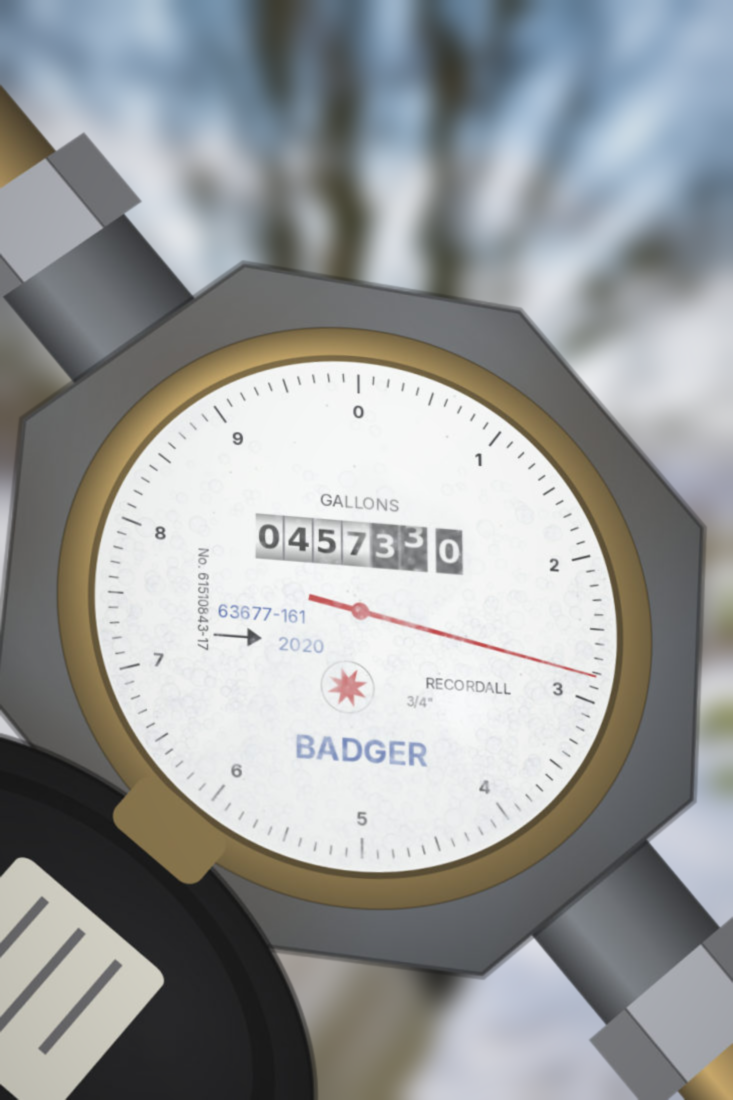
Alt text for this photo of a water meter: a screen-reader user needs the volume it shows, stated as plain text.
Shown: 457332.8 gal
